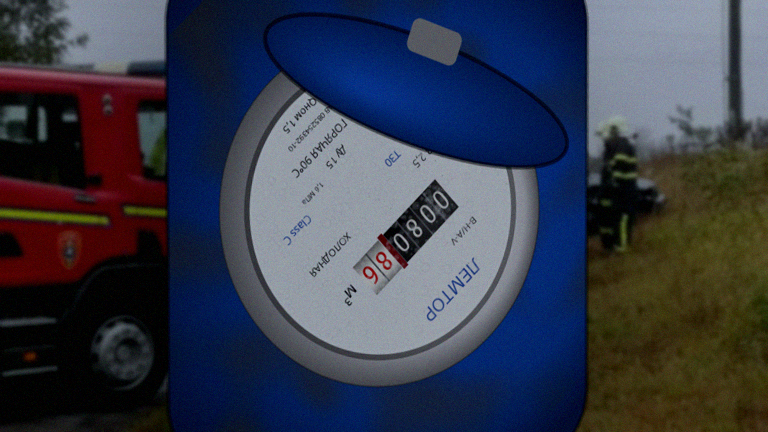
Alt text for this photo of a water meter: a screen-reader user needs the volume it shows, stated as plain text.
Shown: 80.86 m³
